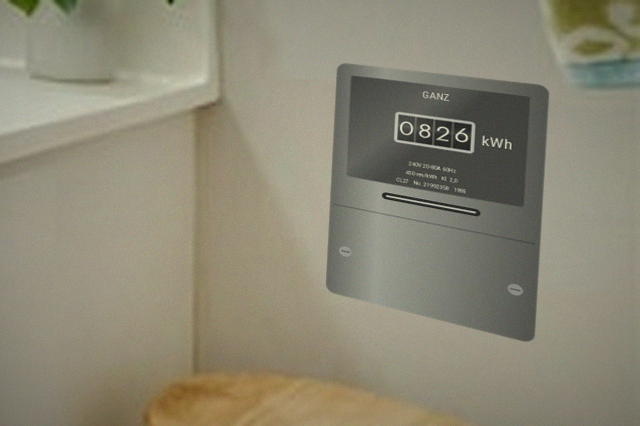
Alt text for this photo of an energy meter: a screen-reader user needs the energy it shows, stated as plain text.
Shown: 826 kWh
